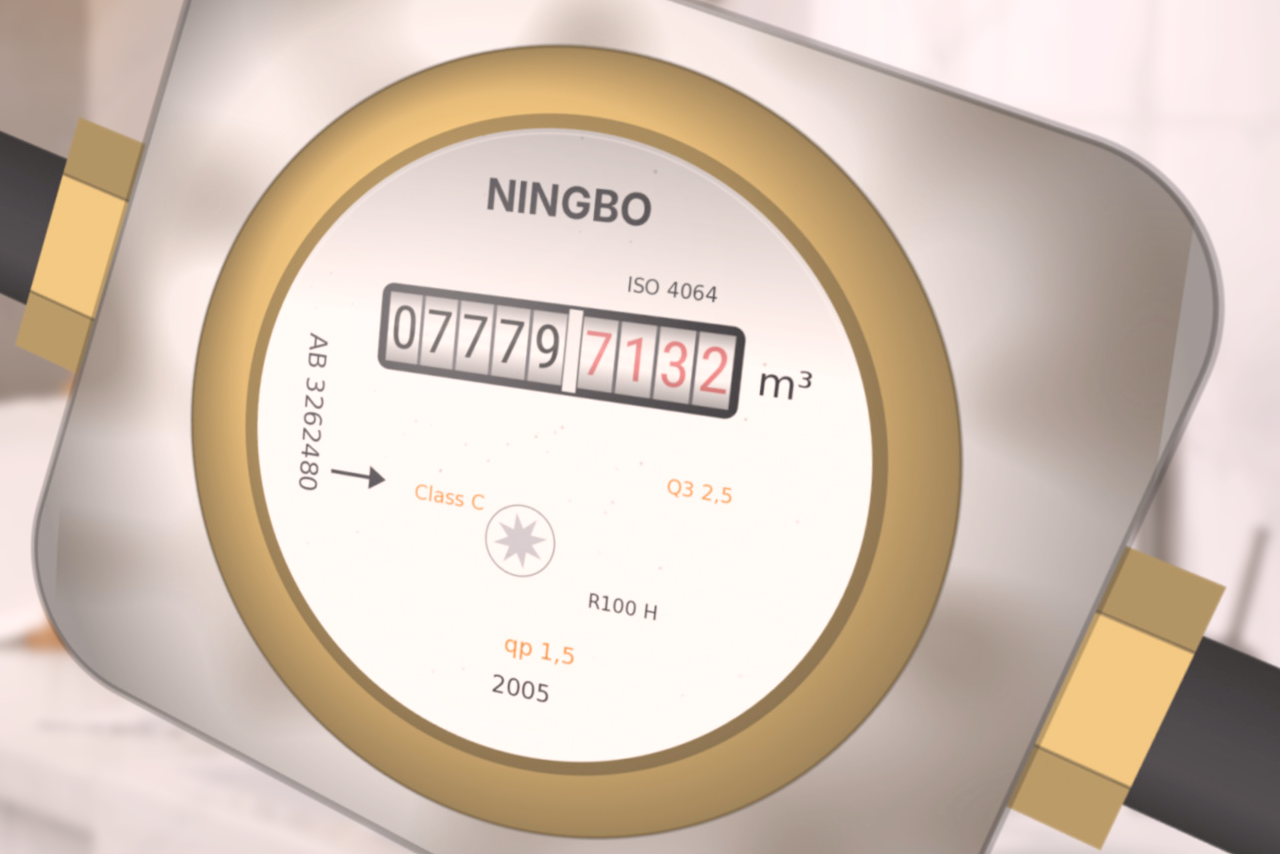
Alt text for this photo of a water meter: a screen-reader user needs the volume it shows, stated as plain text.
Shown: 7779.7132 m³
